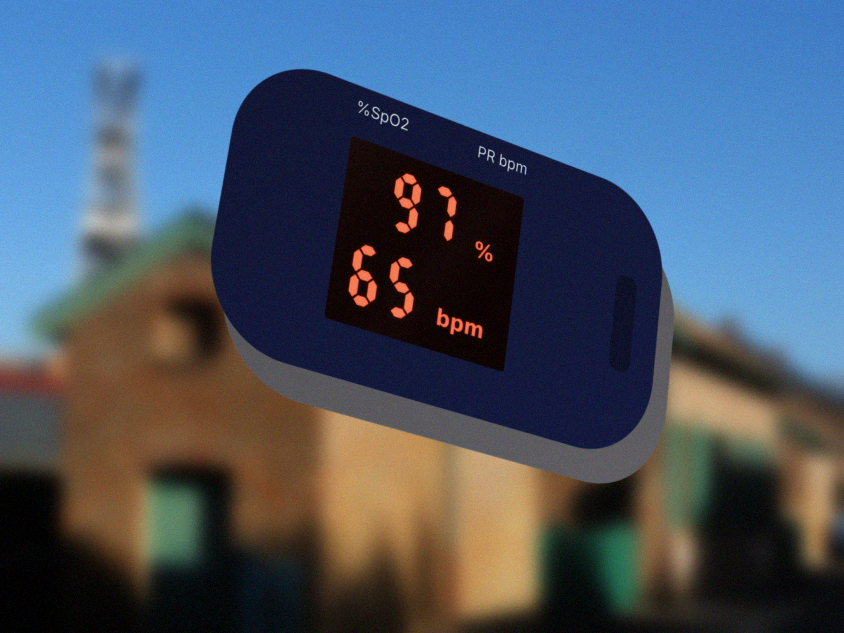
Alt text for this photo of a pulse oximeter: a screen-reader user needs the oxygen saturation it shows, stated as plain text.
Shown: 97 %
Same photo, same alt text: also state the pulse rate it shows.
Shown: 65 bpm
